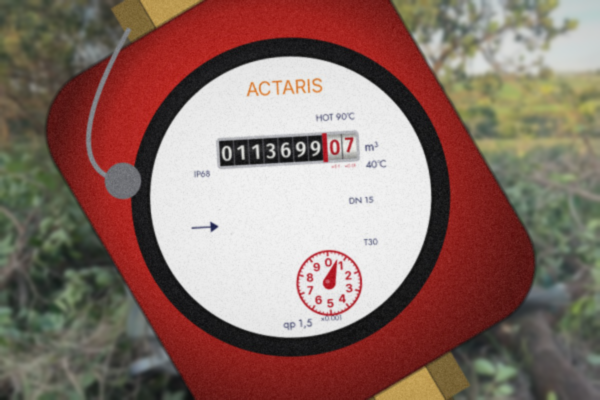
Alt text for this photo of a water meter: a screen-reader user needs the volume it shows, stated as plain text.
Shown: 113699.070 m³
